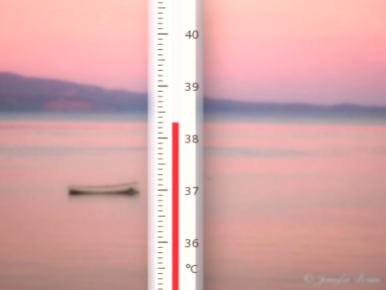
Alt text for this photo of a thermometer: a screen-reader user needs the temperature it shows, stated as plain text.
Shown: 38.3 °C
